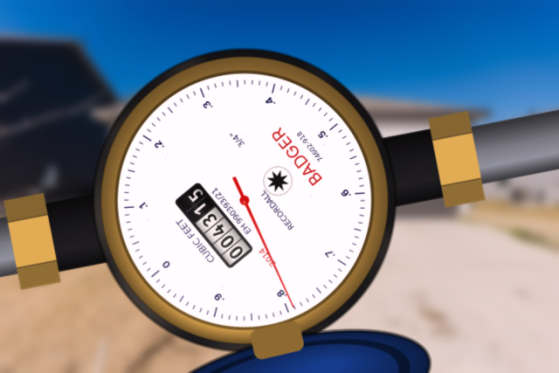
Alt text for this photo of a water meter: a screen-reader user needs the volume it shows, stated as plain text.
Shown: 4314.79 ft³
